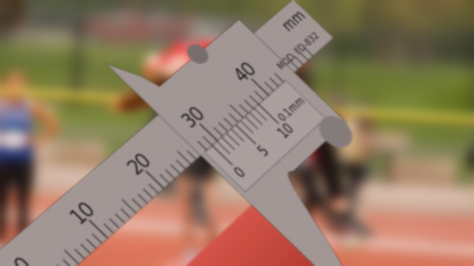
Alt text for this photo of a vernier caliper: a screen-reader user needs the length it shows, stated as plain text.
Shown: 29.0 mm
